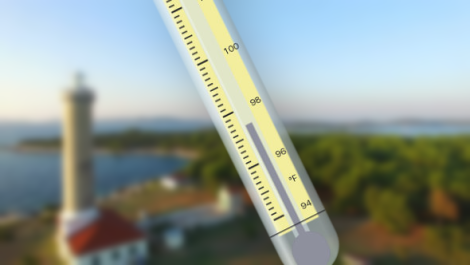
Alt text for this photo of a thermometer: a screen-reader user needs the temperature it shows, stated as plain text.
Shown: 97.4 °F
